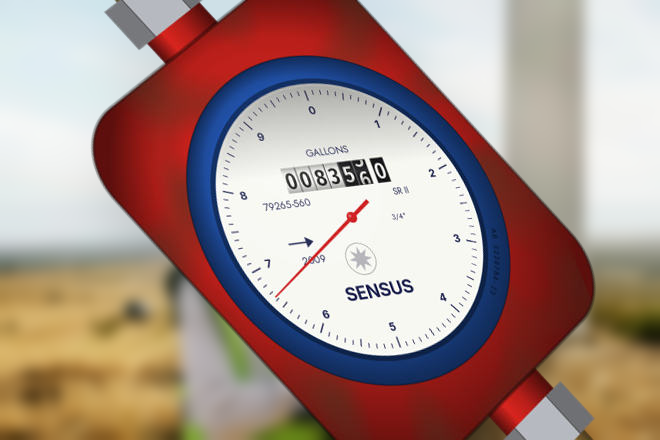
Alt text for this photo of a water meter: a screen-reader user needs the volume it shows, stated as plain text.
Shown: 83556.6 gal
